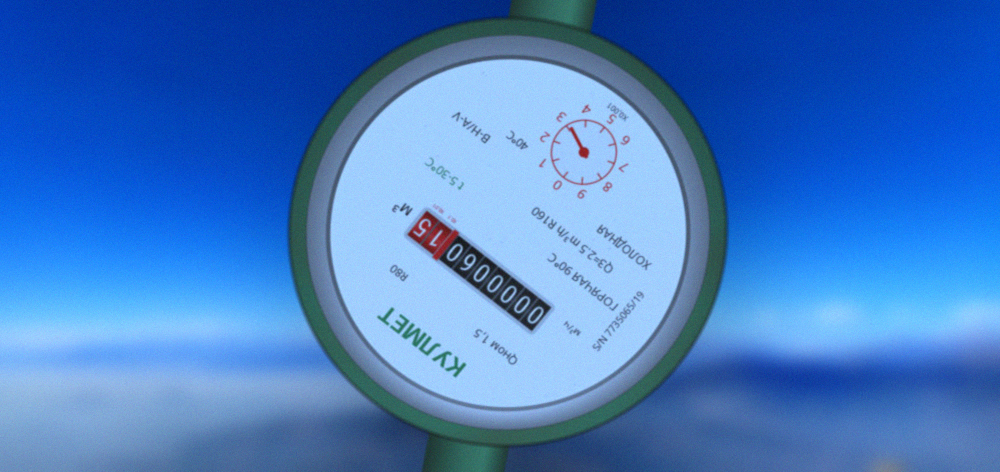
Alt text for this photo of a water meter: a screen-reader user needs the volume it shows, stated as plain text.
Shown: 60.153 m³
